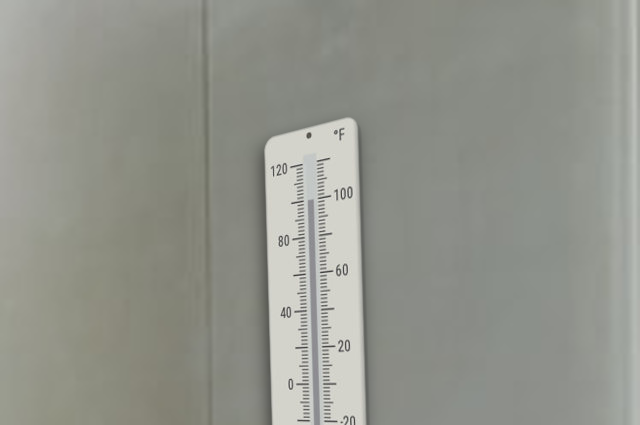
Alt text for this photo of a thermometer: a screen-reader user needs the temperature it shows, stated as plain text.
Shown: 100 °F
